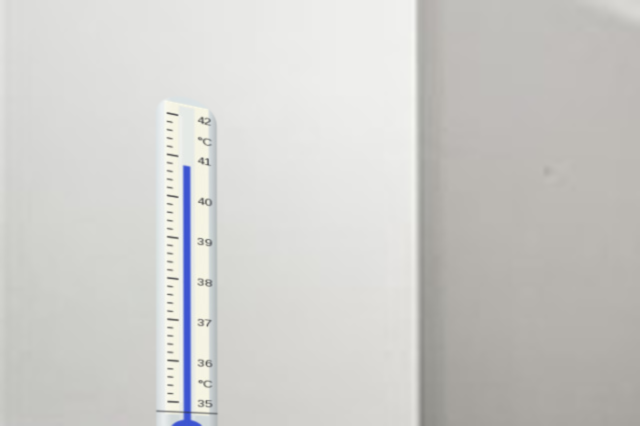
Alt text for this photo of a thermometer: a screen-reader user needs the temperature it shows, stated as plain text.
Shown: 40.8 °C
